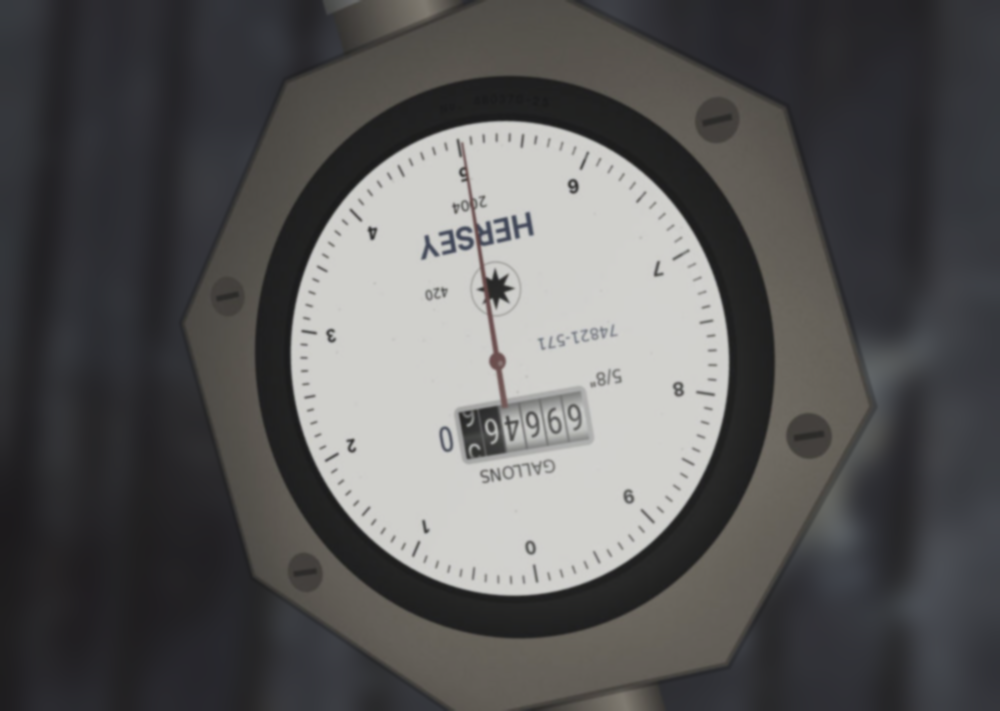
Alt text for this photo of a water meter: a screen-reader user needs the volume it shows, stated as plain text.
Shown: 6964655.0 gal
